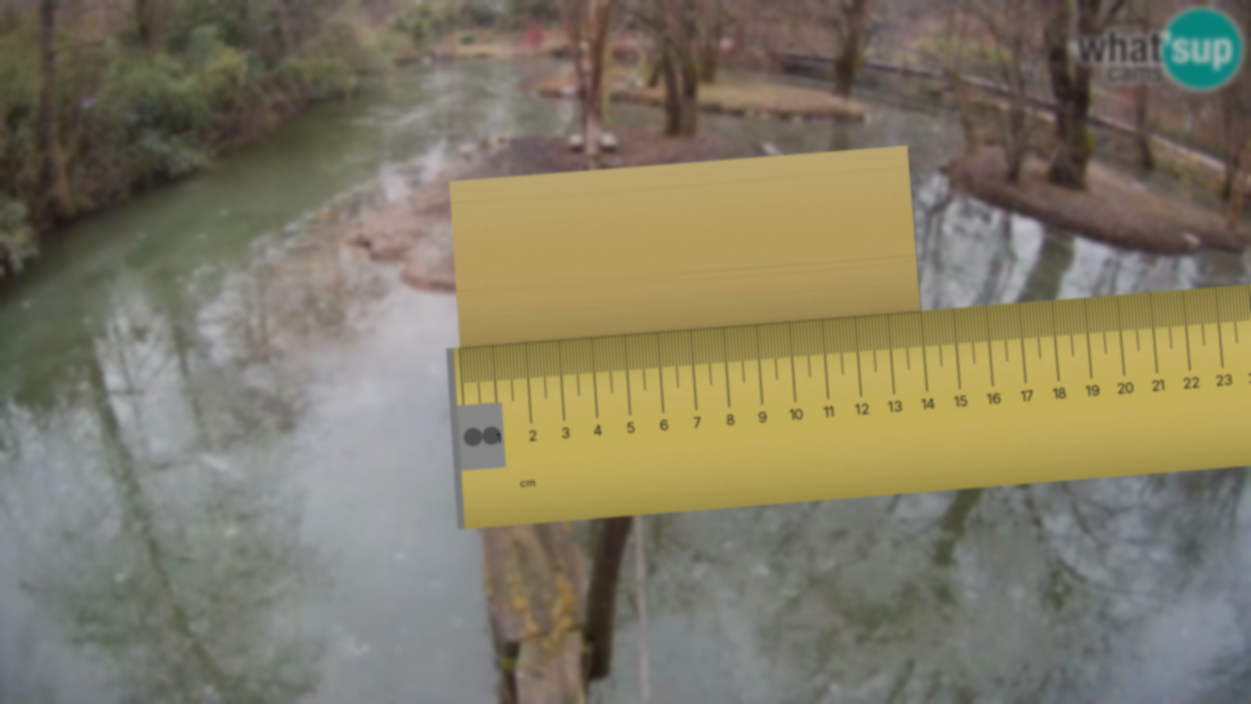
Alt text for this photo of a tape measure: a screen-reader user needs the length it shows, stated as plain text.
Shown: 14 cm
